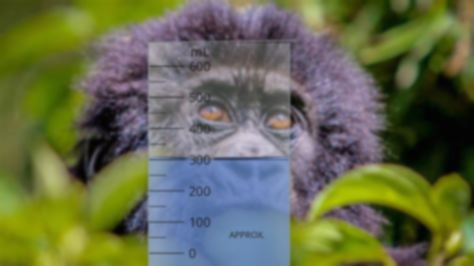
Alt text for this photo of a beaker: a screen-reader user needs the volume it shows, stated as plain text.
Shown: 300 mL
